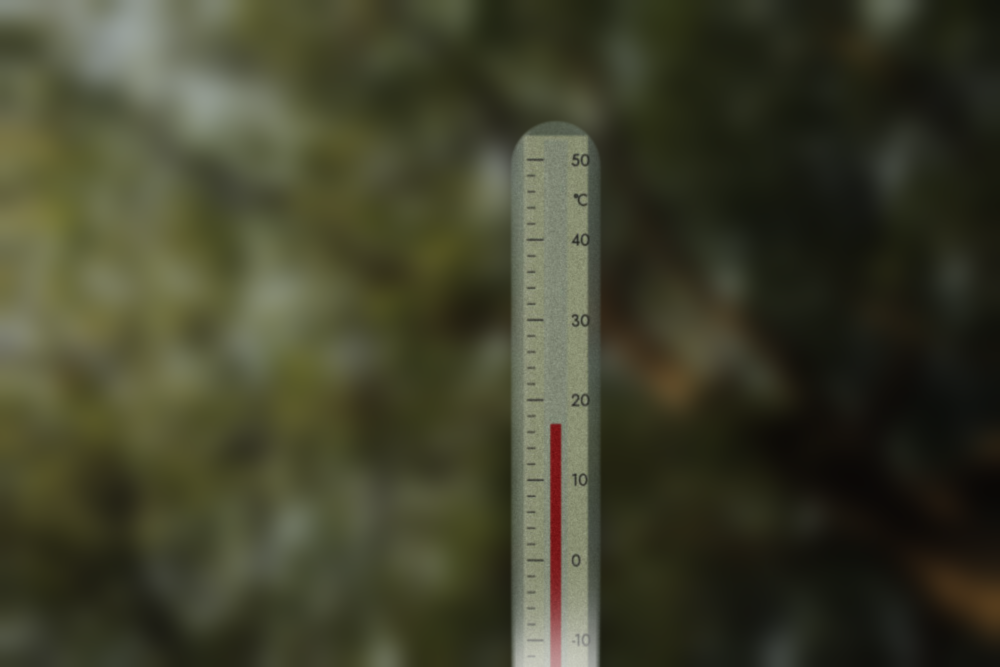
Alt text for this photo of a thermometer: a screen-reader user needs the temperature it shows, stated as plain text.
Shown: 17 °C
